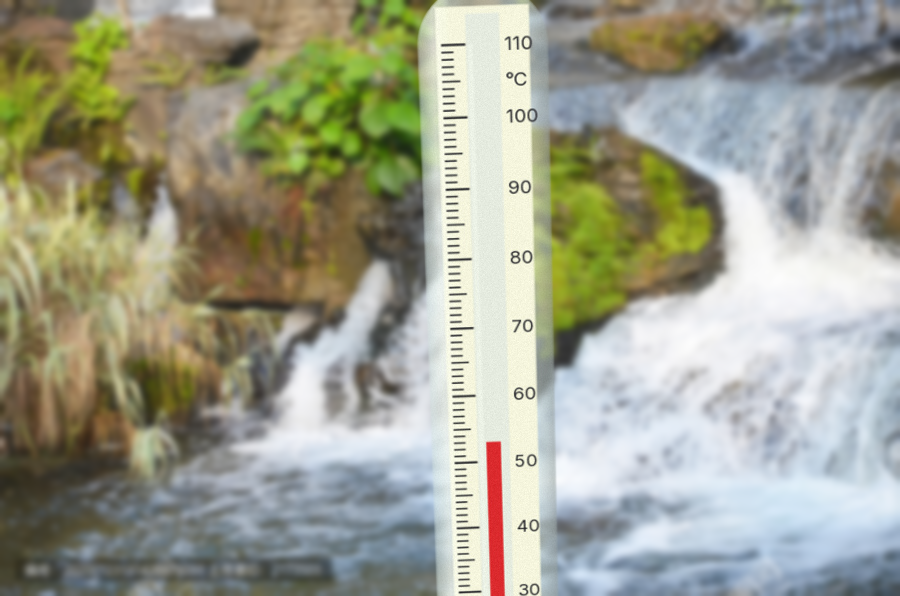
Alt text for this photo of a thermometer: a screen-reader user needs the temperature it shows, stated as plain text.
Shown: 53 °C
